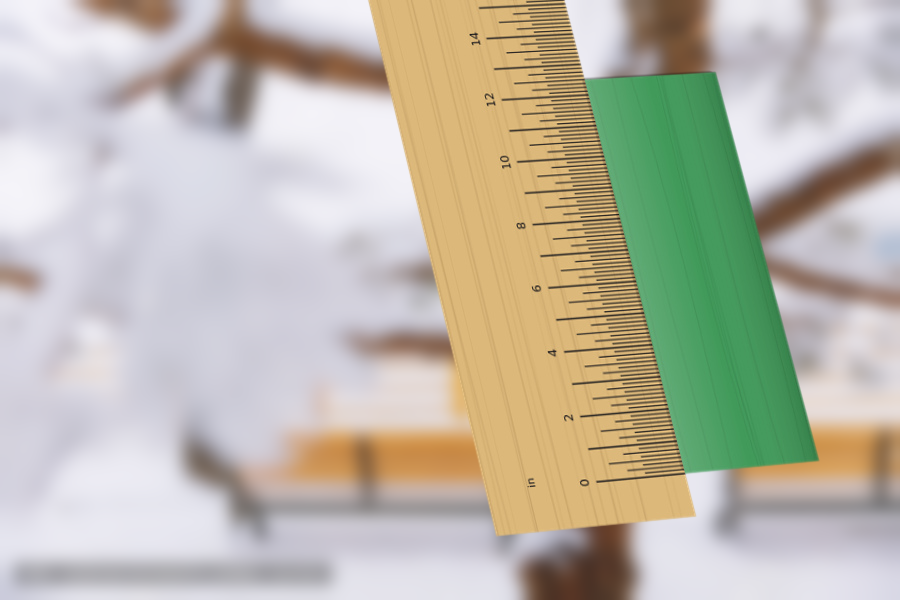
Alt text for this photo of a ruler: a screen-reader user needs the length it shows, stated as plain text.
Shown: 12.5 in
